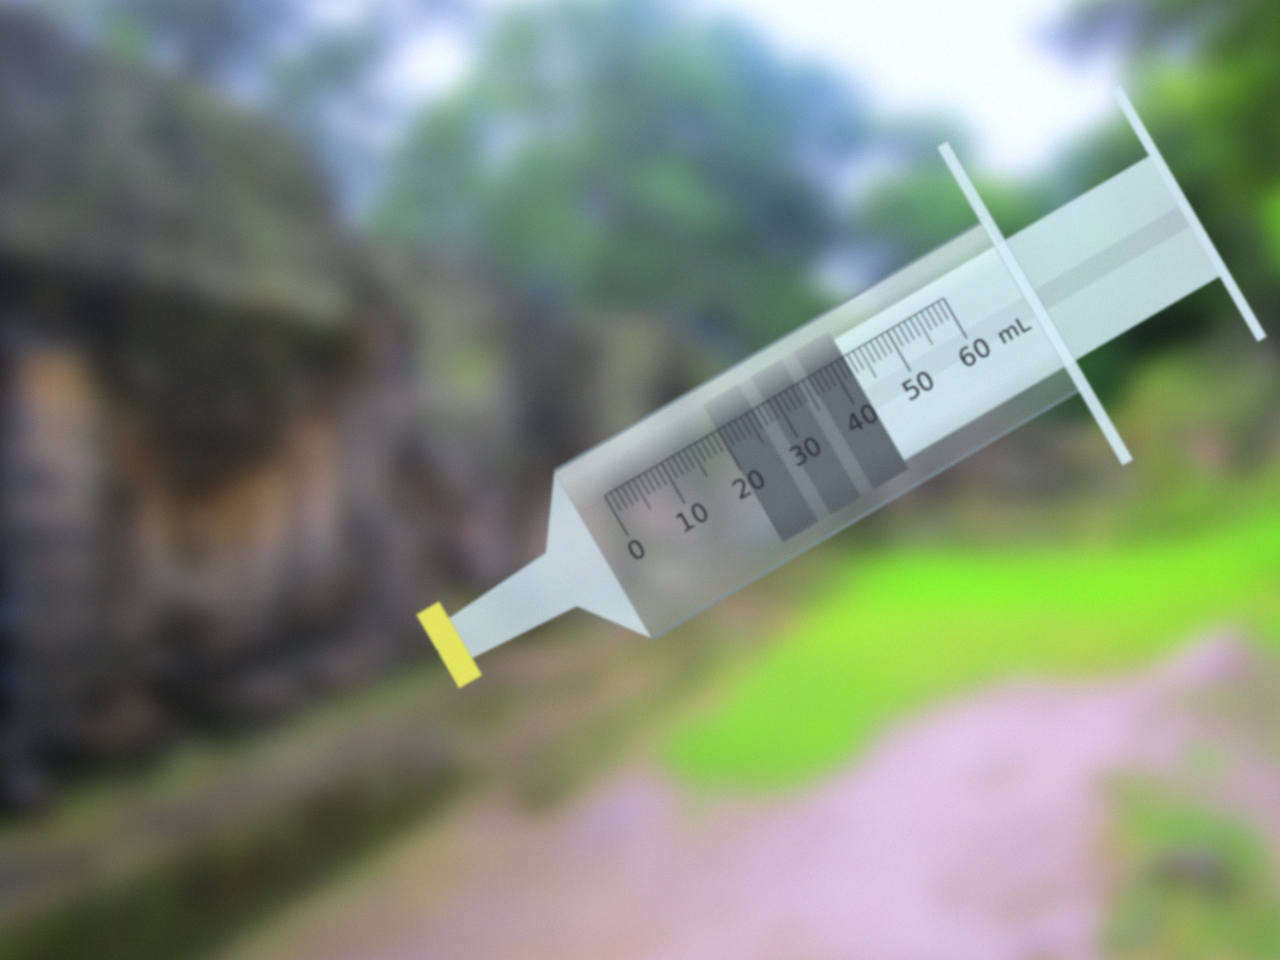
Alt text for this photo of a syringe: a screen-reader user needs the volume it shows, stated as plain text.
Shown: 20 mL
